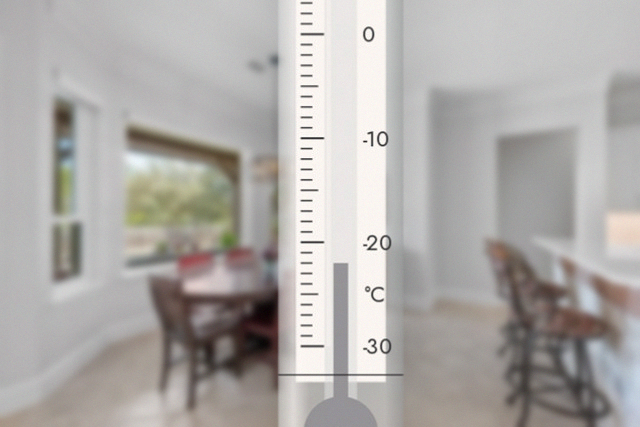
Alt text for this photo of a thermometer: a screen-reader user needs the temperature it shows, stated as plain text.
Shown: -22 °C
